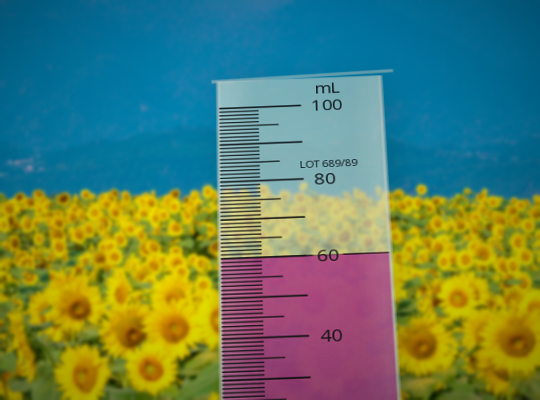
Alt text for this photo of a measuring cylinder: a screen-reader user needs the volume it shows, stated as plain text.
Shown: 60 mL
